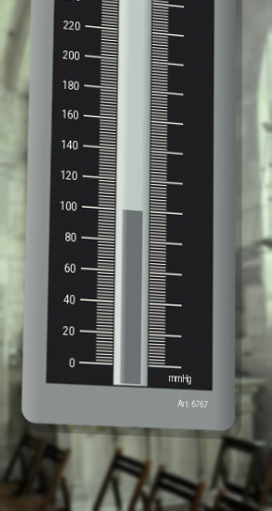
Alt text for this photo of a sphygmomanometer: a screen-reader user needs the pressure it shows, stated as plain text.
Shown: 100 mmHg
